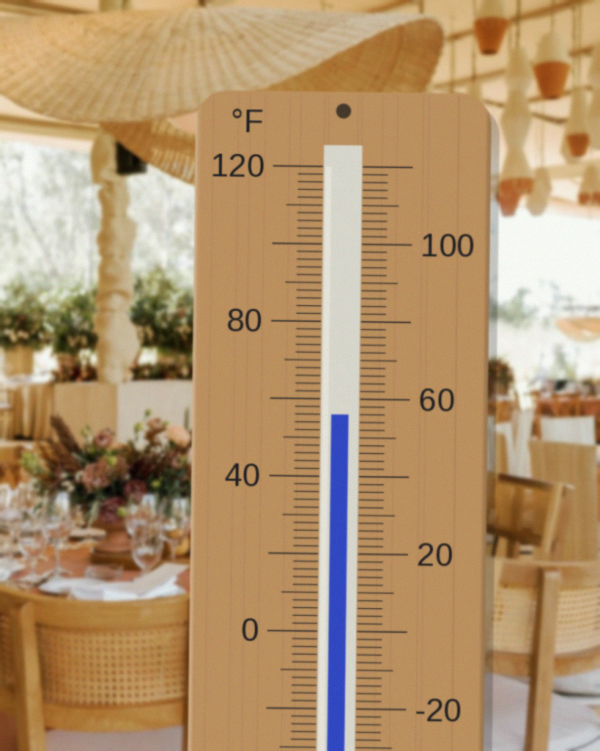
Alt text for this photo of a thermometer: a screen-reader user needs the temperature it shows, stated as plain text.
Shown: 56 °F
